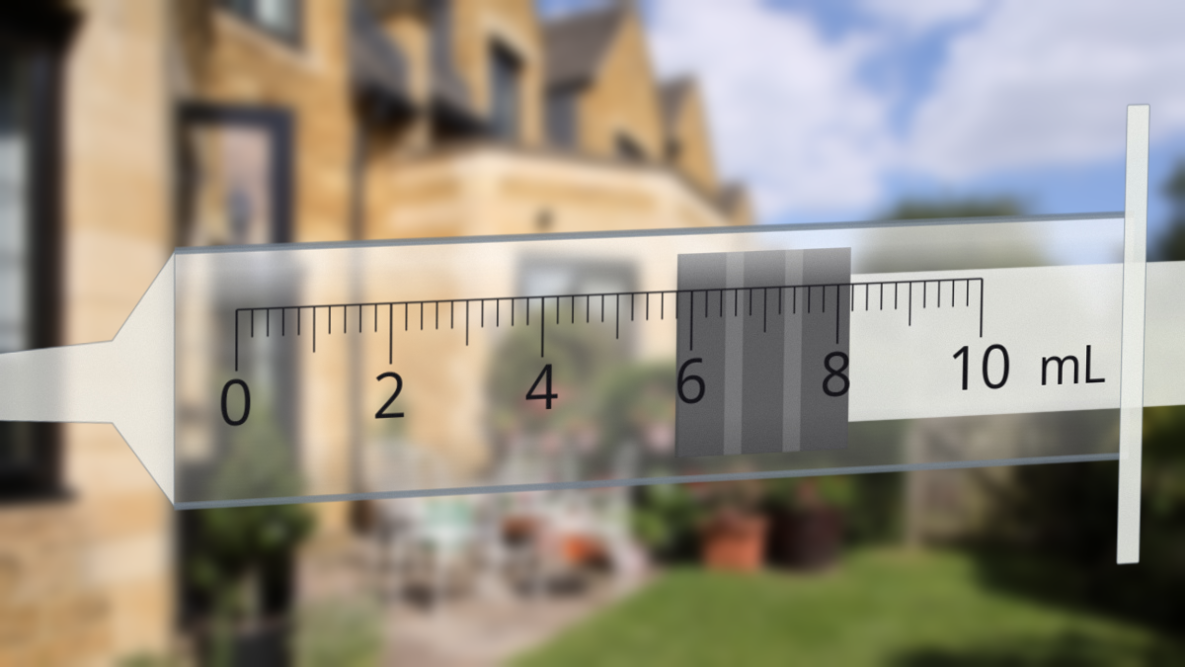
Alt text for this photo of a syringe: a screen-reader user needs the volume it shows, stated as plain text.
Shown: 5.8 mL
